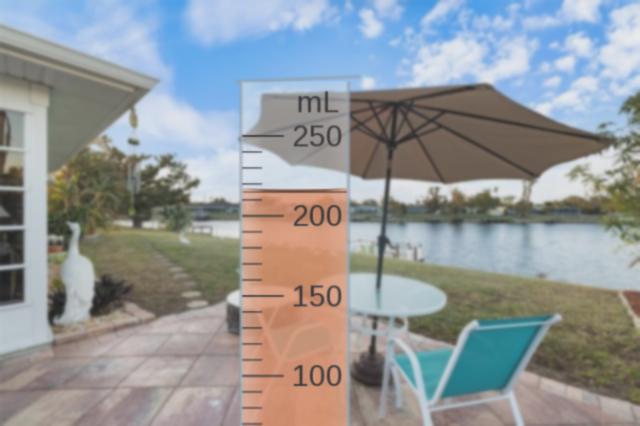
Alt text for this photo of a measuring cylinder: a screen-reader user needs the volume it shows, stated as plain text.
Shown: 215 mL
